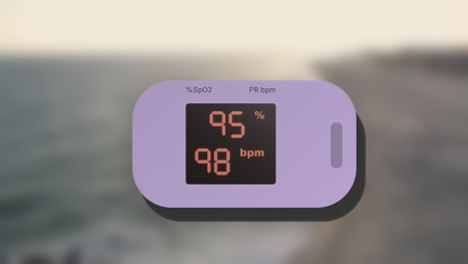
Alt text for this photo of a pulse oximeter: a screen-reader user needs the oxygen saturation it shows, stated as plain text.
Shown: 95 %
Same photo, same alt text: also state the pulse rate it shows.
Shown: 98 bpm
